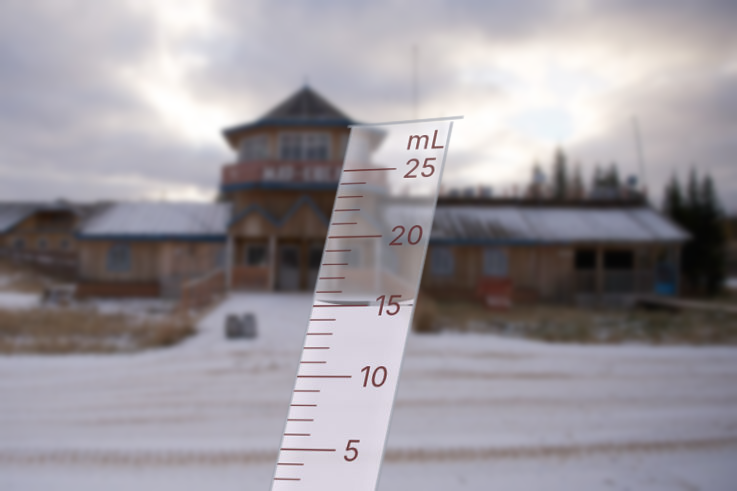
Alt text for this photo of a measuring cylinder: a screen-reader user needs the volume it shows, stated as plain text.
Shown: 15 mL
